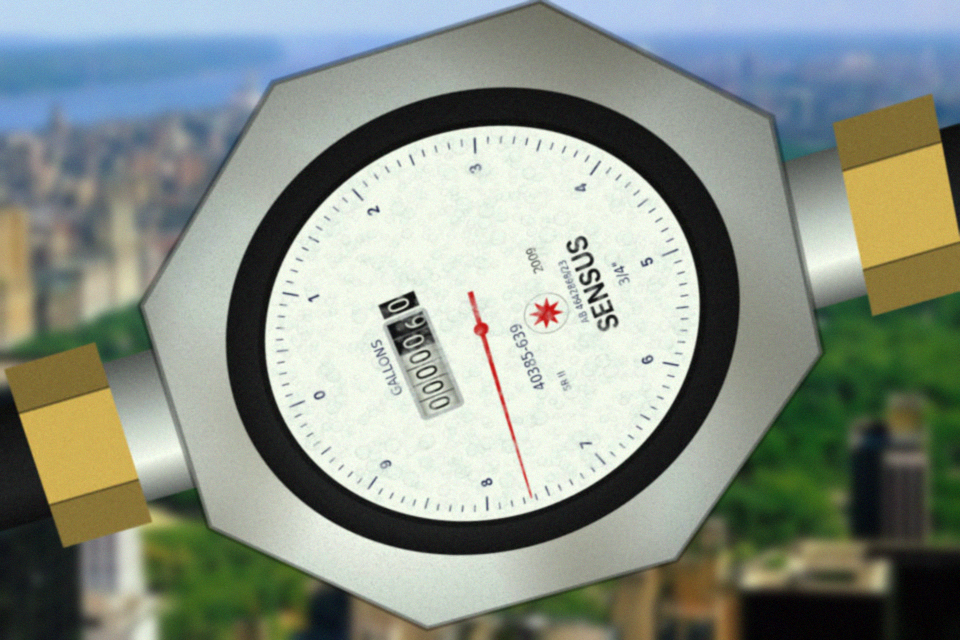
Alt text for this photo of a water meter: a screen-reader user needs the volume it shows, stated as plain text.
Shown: 57.6 gal
